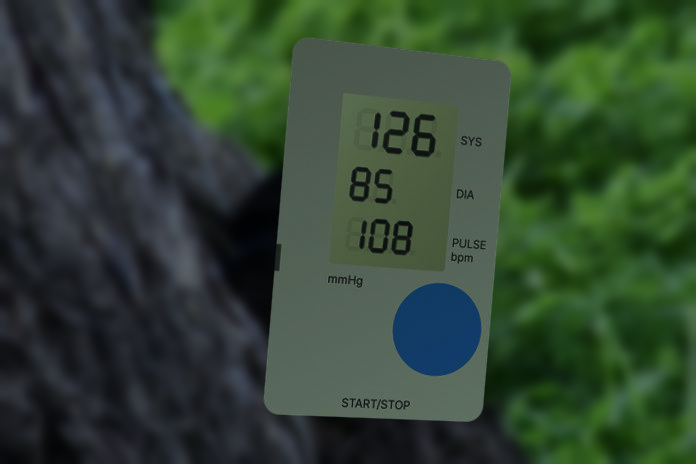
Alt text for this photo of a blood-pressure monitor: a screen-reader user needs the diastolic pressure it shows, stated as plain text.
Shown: 85 mmHg
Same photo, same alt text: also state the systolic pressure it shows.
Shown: 126 mmHg
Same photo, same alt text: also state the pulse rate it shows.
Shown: 108 bpm
